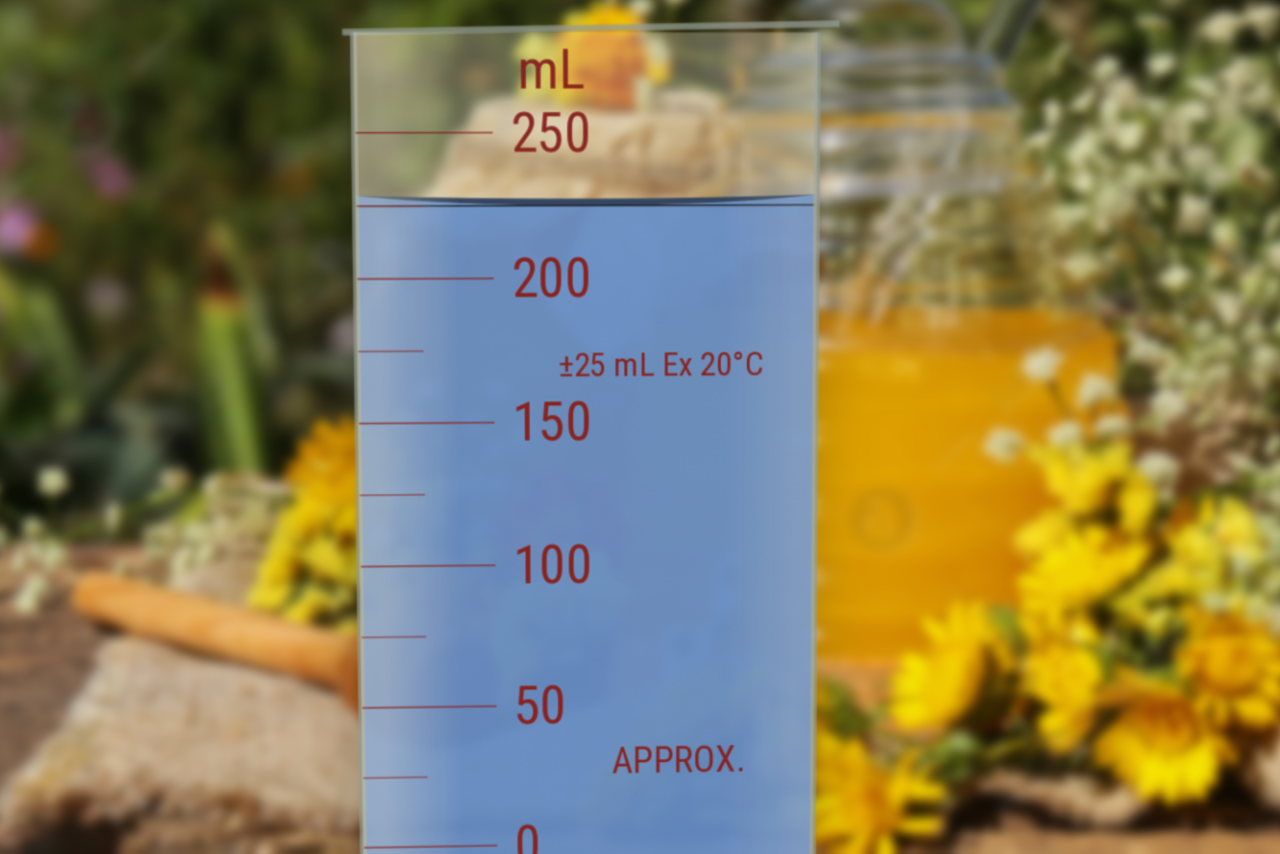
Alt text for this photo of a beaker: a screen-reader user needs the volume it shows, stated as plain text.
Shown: 225 mL
